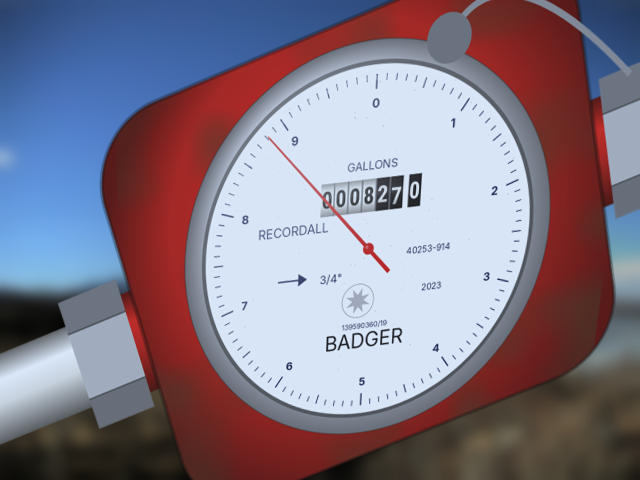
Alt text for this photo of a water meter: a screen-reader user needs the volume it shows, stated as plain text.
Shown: 8268.8 gal
